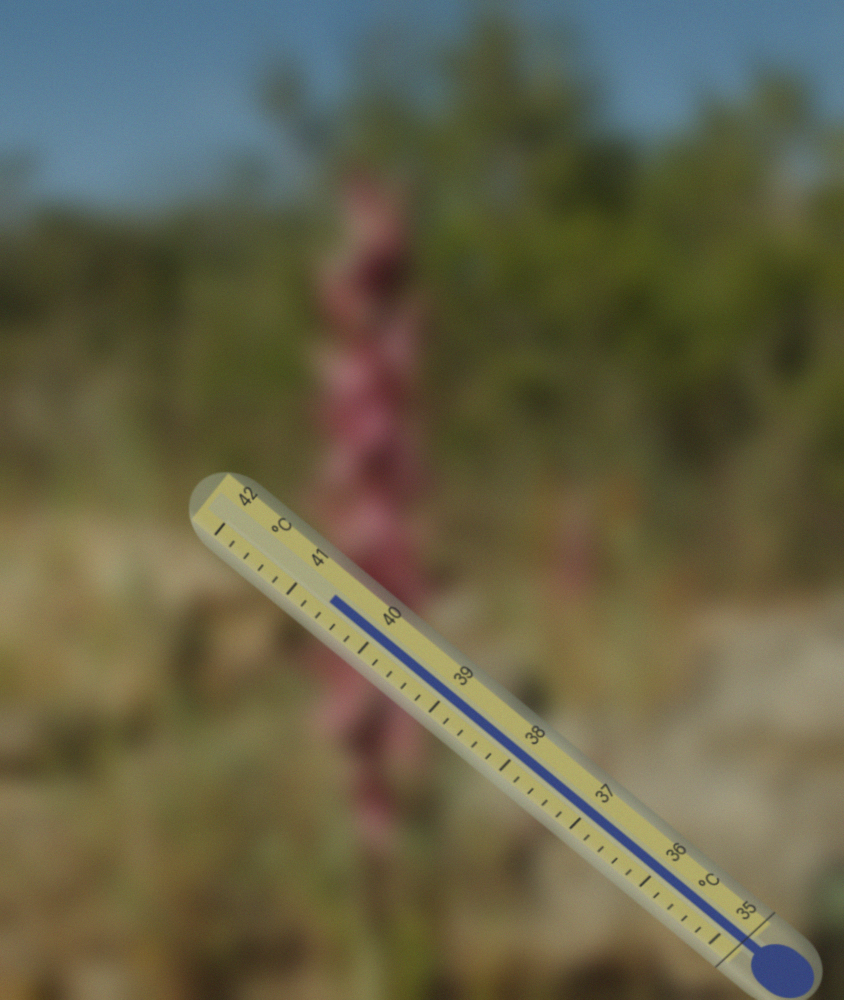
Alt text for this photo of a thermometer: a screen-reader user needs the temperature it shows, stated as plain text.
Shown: 40.6 °C
